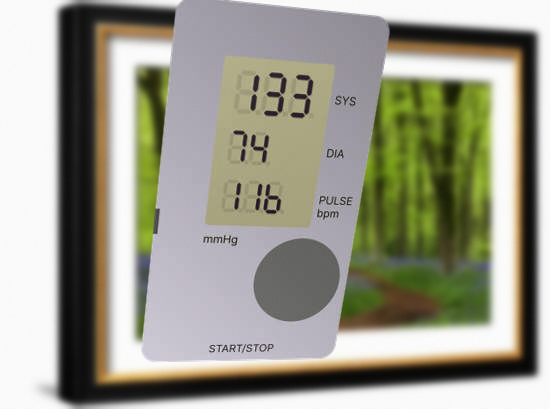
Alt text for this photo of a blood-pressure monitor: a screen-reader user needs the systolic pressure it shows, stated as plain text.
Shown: 133 mmHg
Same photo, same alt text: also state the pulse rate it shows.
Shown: 116 bpm
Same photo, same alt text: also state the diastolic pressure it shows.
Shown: 74 mmHg
